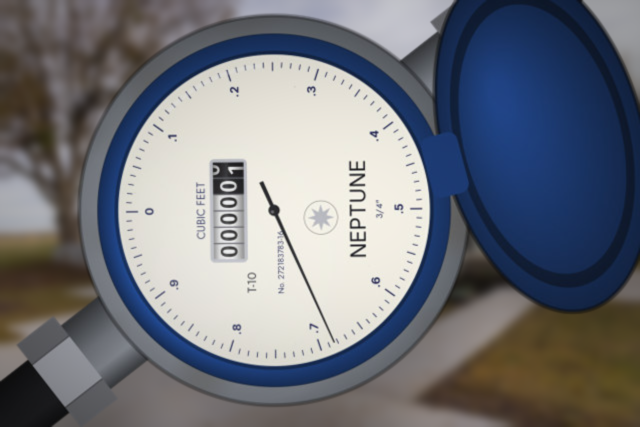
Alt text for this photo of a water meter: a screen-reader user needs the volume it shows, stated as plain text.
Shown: 0.68 ft³
